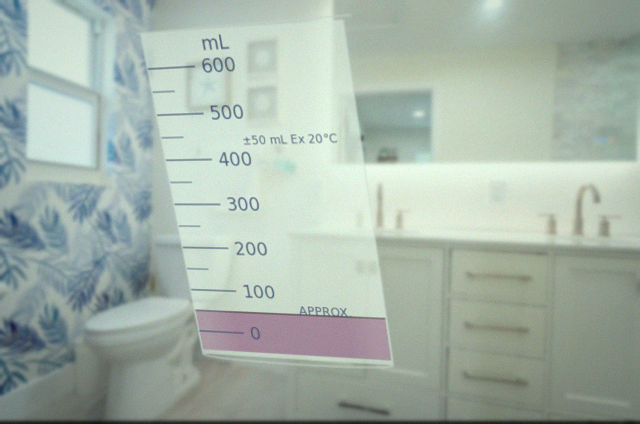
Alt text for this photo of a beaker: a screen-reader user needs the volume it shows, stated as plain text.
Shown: 50 mL
